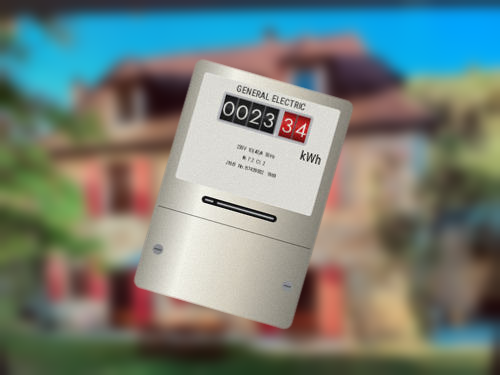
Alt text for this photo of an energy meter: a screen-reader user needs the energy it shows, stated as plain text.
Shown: 23.34 kWh
